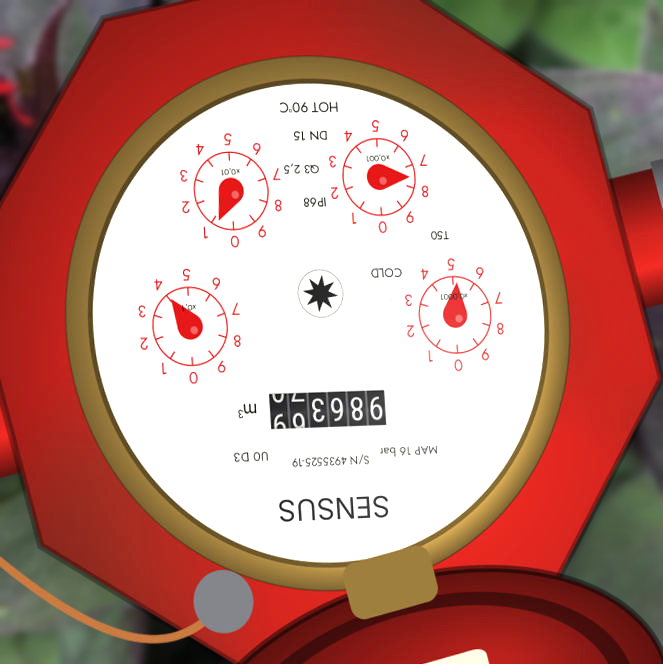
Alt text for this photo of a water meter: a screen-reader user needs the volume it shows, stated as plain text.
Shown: 986369.4075 m³
